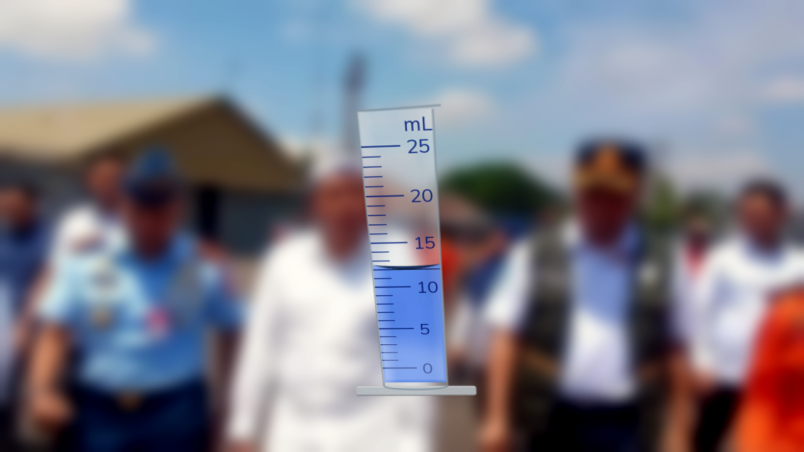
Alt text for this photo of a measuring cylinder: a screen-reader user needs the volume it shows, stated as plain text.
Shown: 12 mL
